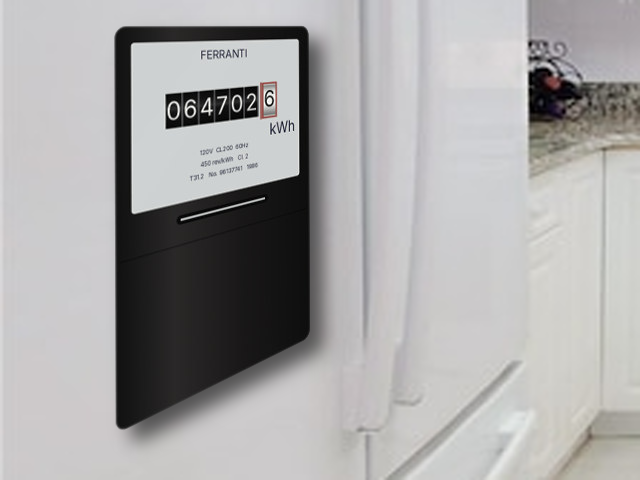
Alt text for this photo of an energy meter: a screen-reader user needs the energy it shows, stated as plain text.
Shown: 64702.6 kWh
